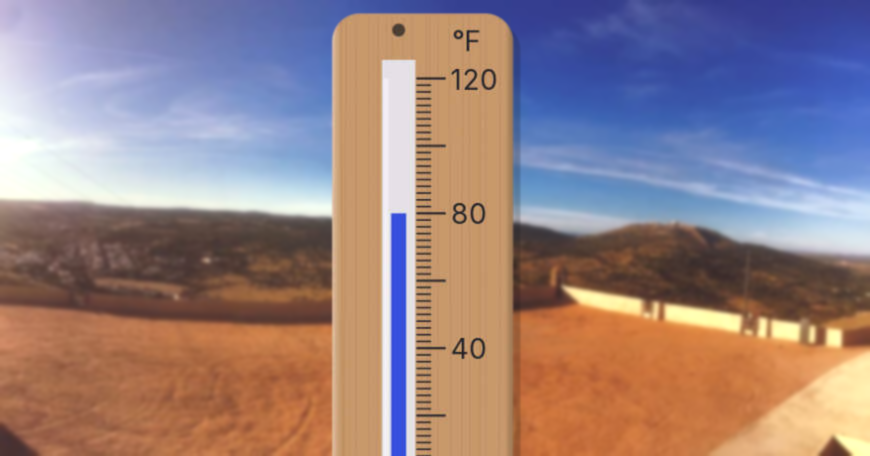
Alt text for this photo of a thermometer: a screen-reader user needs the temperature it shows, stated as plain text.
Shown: 80 °F
